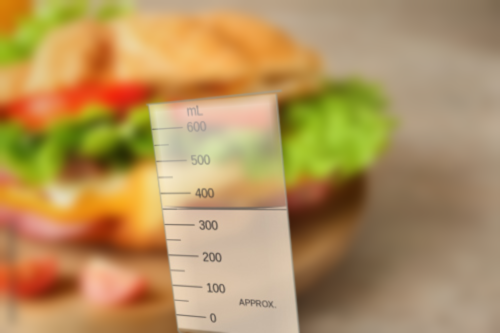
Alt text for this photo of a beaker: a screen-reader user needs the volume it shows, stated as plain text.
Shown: 350 mL
